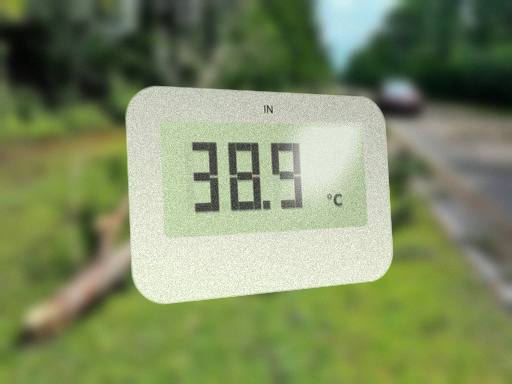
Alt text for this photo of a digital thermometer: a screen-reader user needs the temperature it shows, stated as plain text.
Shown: 38.9 °C
